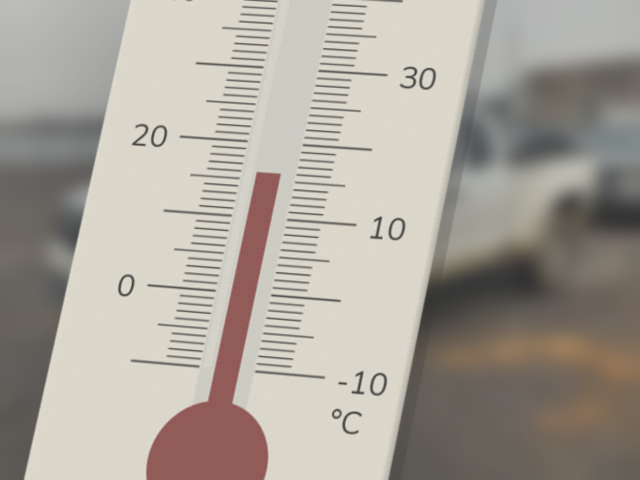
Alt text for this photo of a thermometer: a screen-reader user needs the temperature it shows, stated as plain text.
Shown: 16 °C
